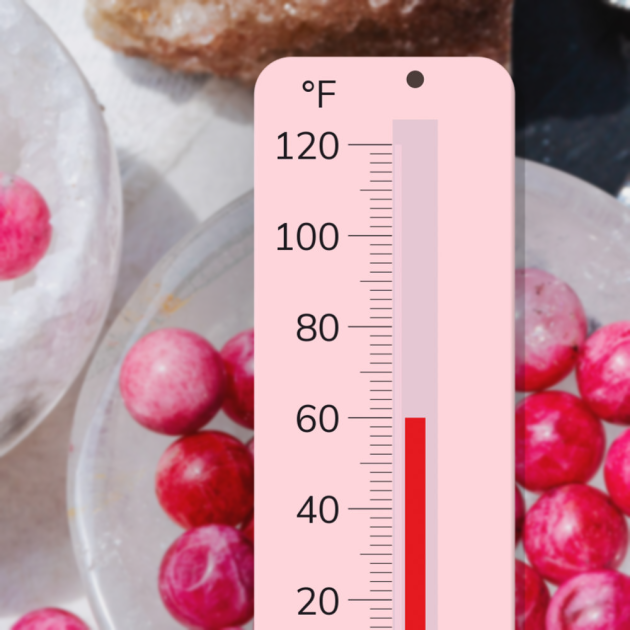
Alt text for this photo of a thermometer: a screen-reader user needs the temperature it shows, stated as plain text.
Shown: 60 °F
